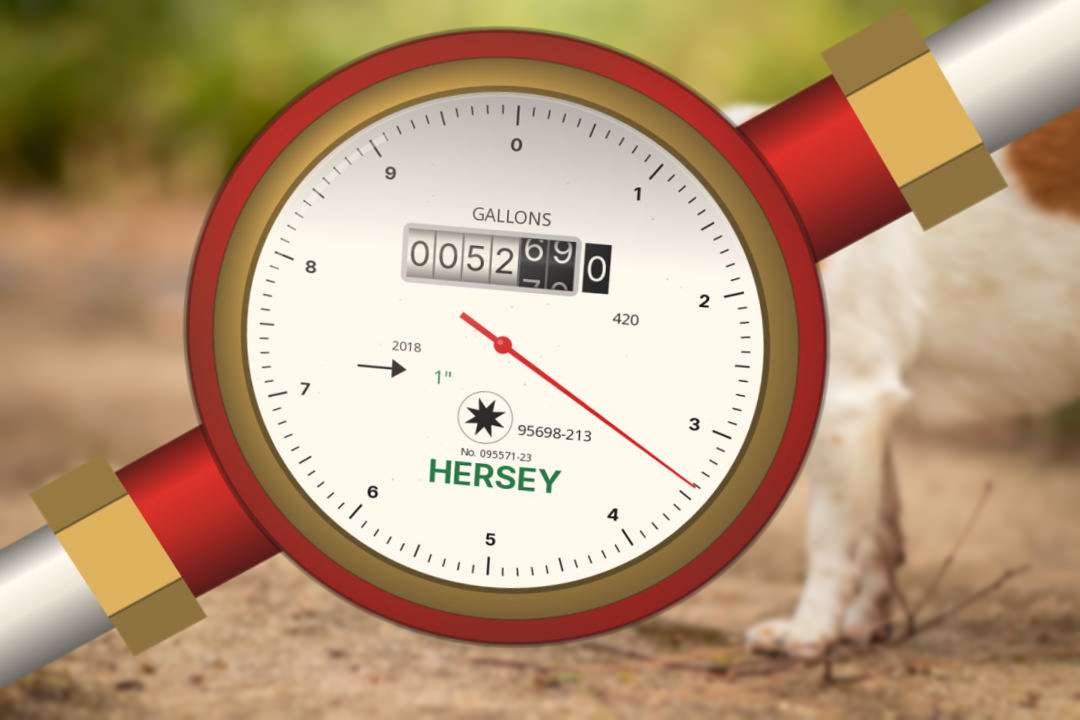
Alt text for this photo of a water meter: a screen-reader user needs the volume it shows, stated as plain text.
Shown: 52693.4 gal
